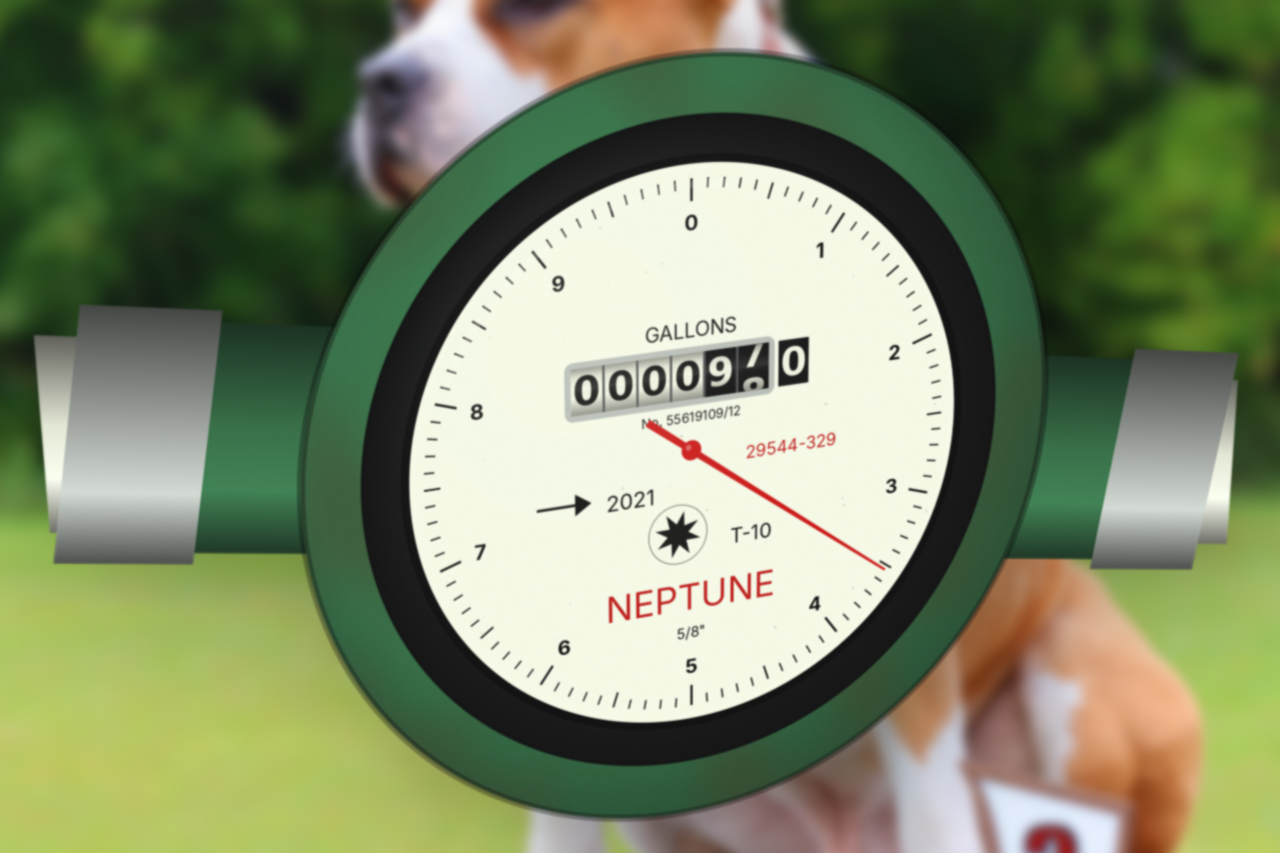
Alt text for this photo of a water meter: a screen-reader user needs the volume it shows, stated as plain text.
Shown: 973.5 gal
